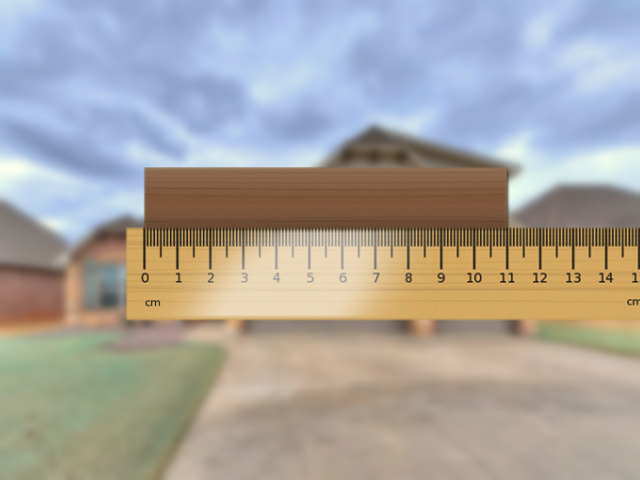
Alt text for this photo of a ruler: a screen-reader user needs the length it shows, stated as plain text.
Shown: 11 cm
